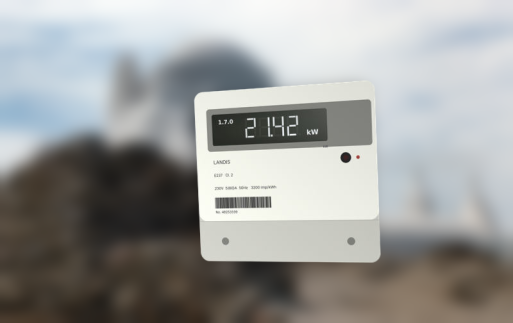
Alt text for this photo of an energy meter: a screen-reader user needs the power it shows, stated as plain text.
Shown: 21.42 kW
